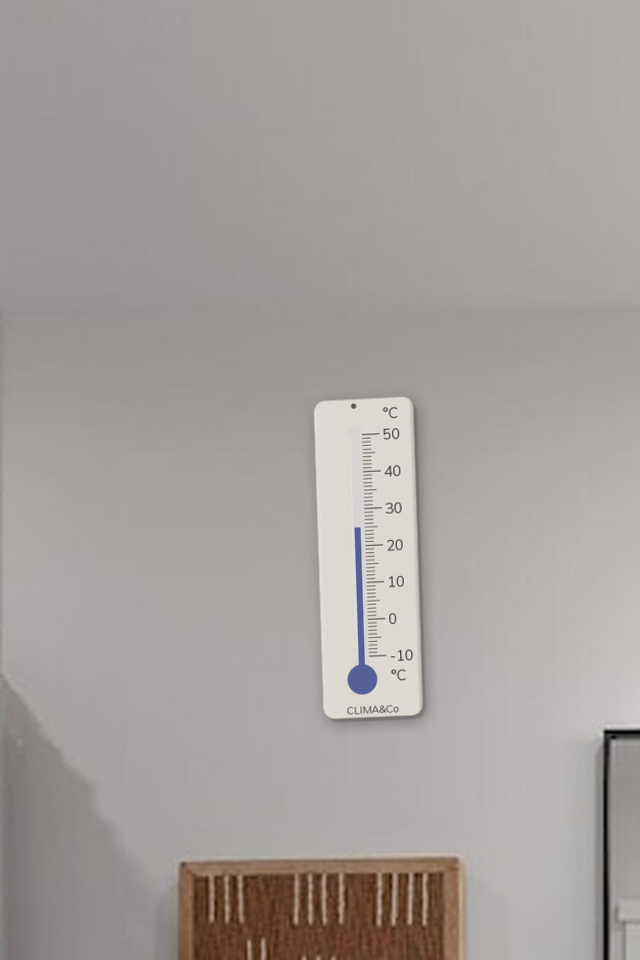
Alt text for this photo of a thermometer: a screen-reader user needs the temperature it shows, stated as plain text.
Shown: 25 °C
